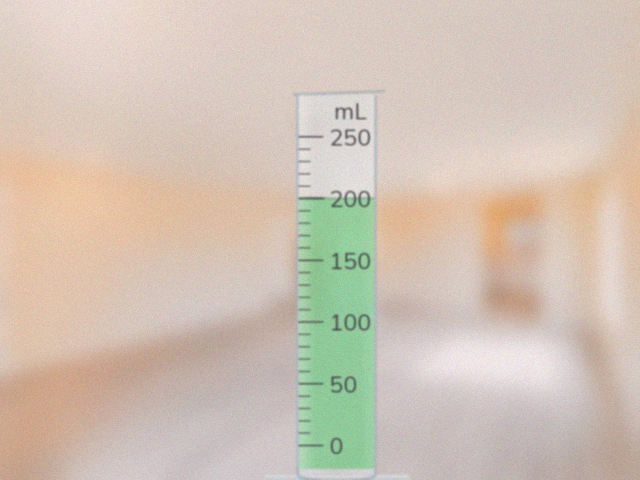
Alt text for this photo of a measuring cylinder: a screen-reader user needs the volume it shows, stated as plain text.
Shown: 200 mL
